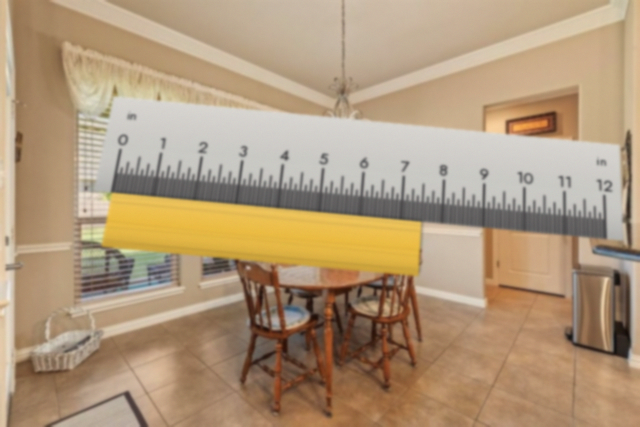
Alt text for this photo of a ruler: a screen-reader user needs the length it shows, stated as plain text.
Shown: 7.5 in
